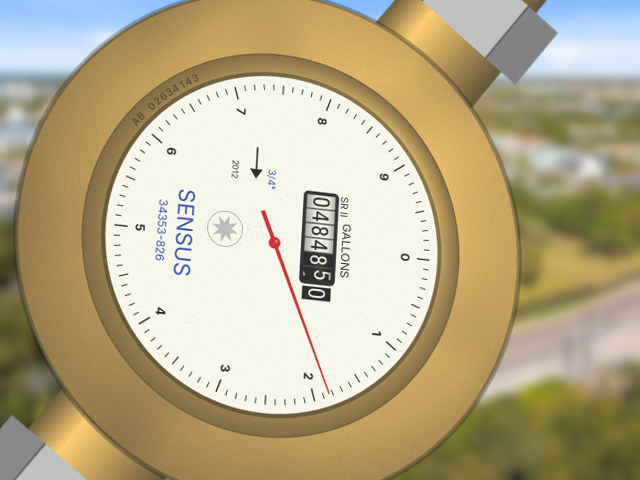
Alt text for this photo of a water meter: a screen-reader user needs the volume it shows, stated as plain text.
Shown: 484851.8 gal
